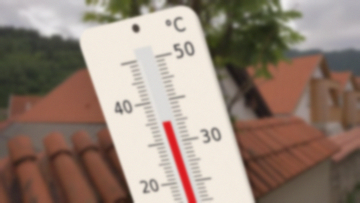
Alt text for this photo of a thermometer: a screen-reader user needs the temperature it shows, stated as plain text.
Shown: 35 °C
